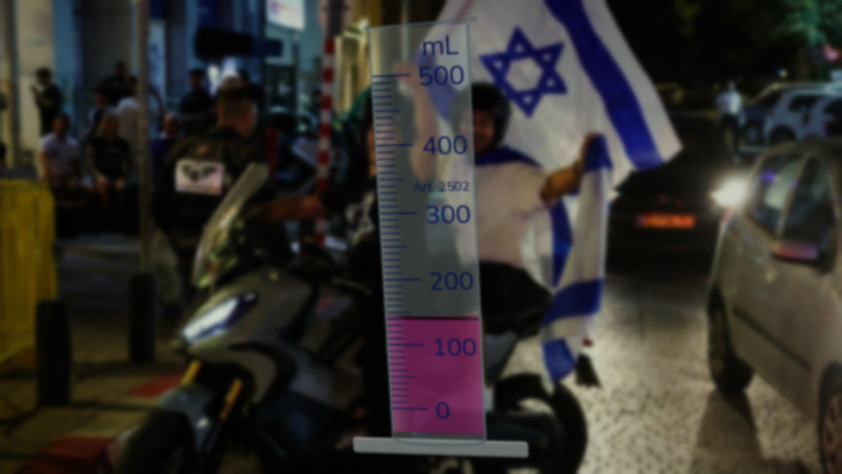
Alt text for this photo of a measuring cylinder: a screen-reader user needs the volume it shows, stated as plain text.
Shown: 140 mL
